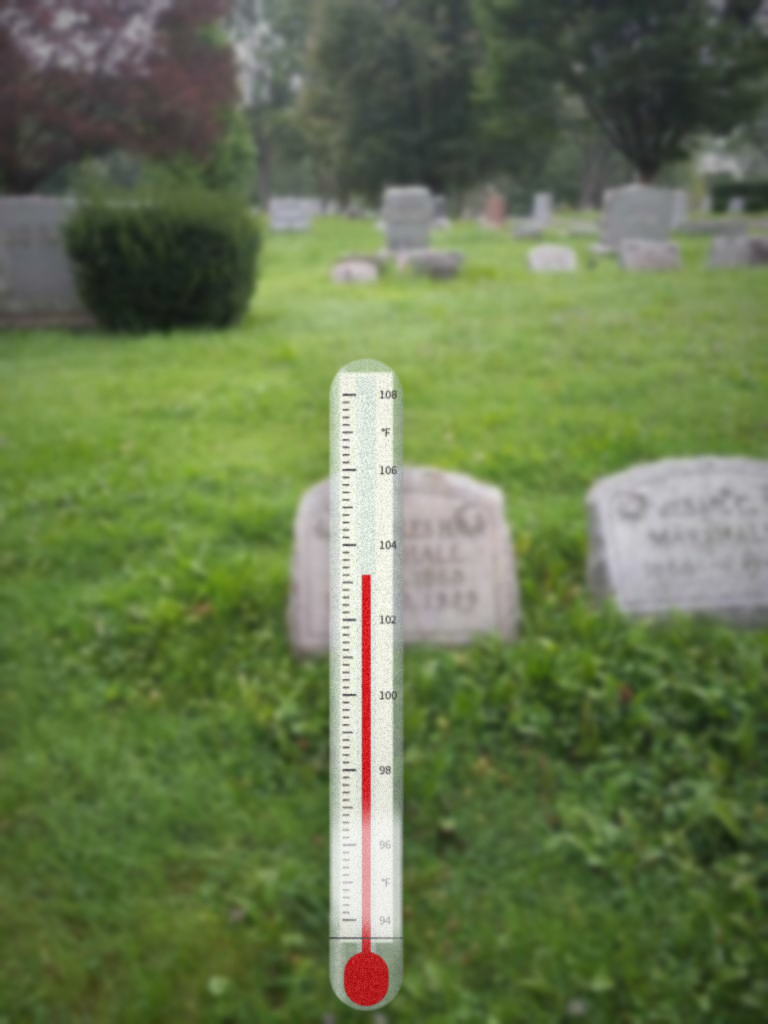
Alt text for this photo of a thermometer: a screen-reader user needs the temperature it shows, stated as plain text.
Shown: 103.2 °F
